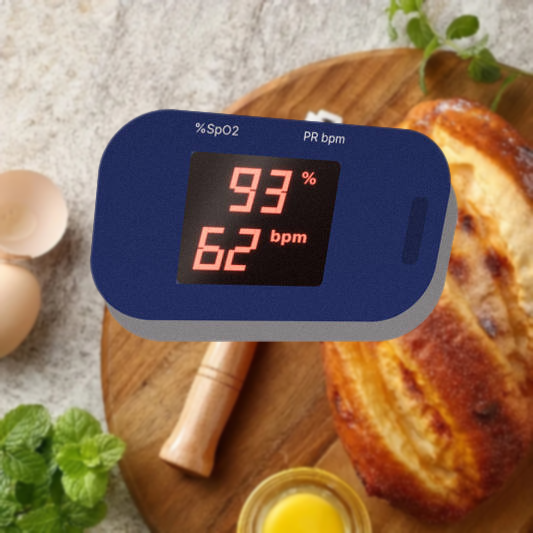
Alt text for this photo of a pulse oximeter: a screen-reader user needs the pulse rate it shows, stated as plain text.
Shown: 62 bpm
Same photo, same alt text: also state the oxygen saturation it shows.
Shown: 93 %
